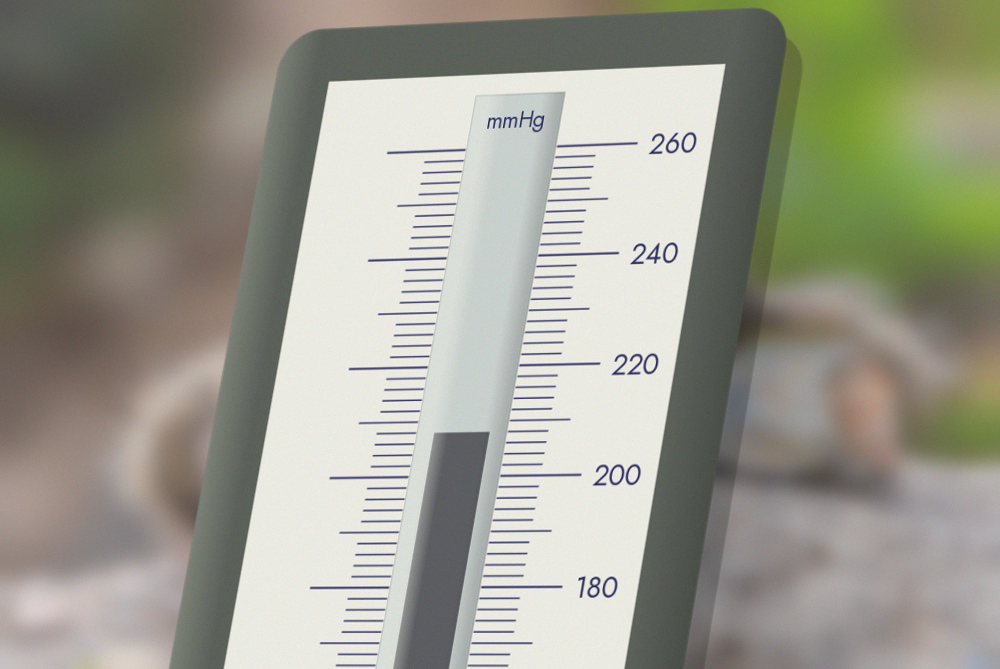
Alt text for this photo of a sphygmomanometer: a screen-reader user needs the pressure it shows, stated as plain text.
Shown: 208 mmHg
